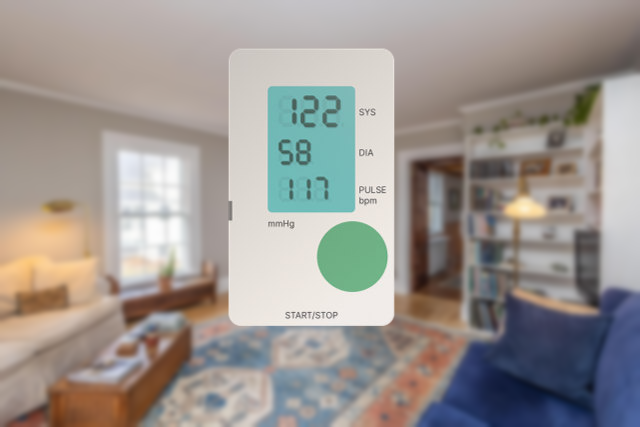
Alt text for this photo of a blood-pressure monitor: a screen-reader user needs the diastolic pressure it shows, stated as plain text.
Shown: 58 mmHg
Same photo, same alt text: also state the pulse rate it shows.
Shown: 117 bpm
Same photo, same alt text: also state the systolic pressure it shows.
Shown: 122 mmHg
